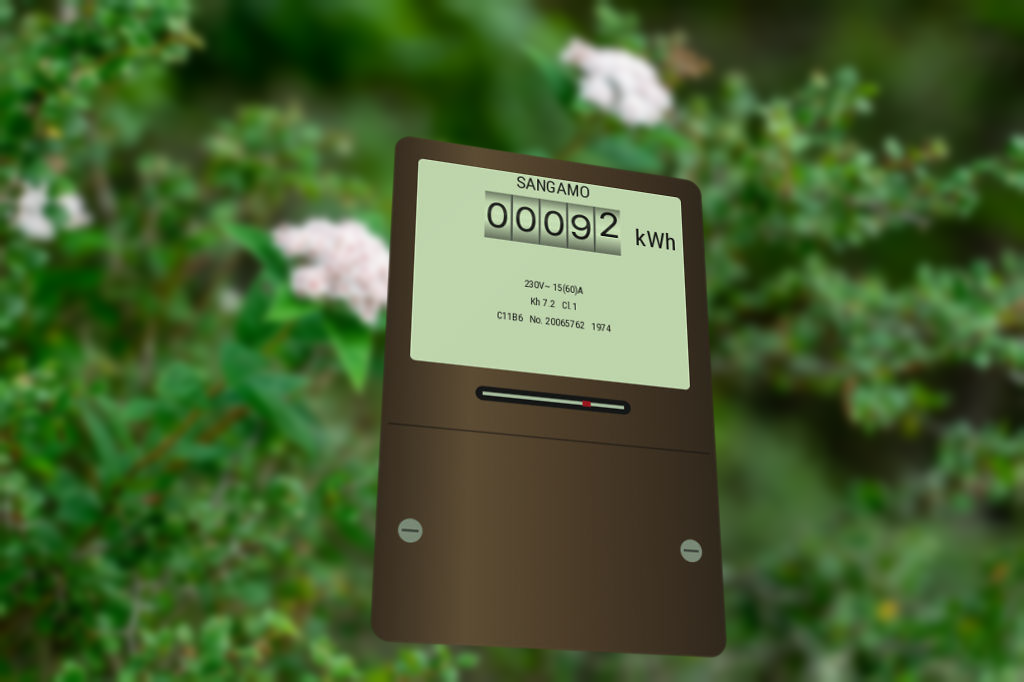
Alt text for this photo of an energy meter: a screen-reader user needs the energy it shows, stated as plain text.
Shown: 92 kWh
